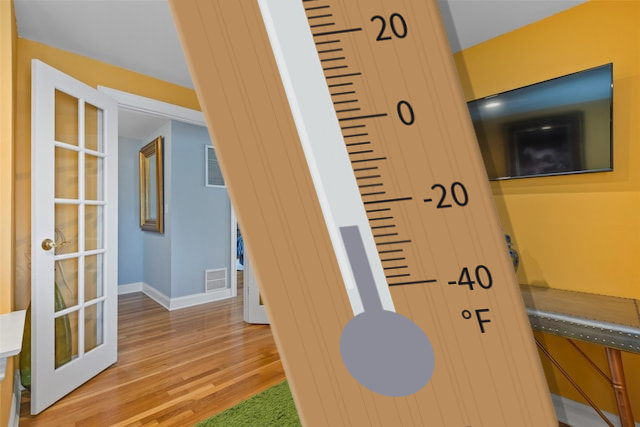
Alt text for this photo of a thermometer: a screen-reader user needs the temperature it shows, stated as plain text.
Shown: -25 °F
